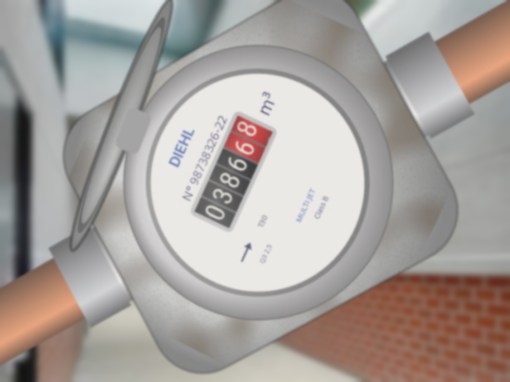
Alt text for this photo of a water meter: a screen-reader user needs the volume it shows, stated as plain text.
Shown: 386.68 m³
